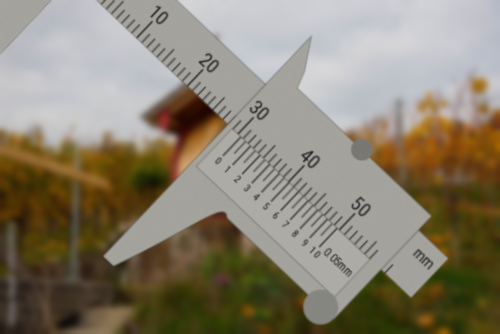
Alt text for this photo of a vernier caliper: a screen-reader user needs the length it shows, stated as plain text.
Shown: 30.6 mm
